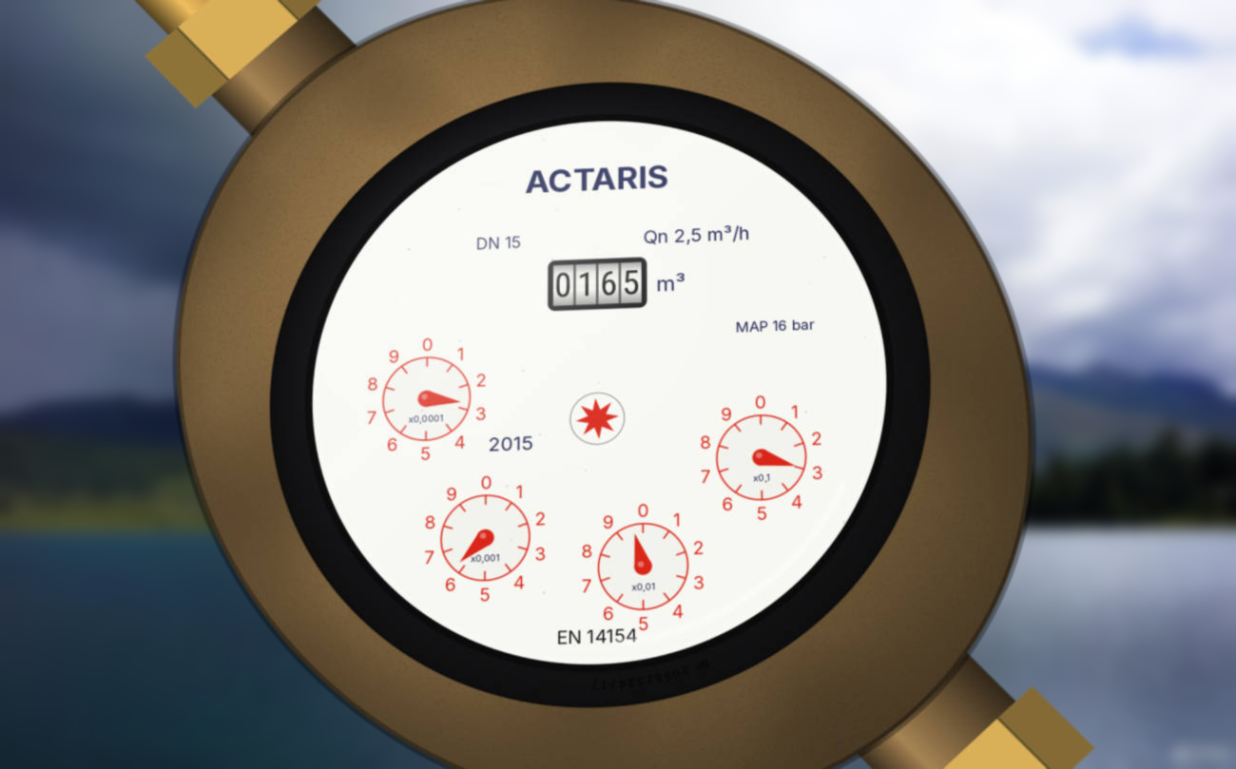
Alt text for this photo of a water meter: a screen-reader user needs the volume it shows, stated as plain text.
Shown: 165.2962 m³
